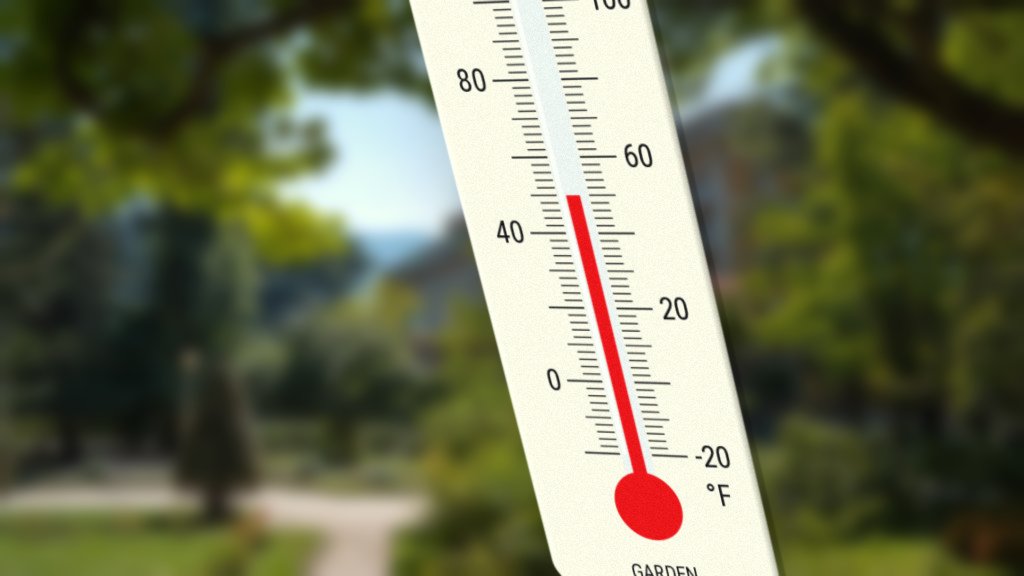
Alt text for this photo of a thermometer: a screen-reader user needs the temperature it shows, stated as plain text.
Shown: 50 °F
